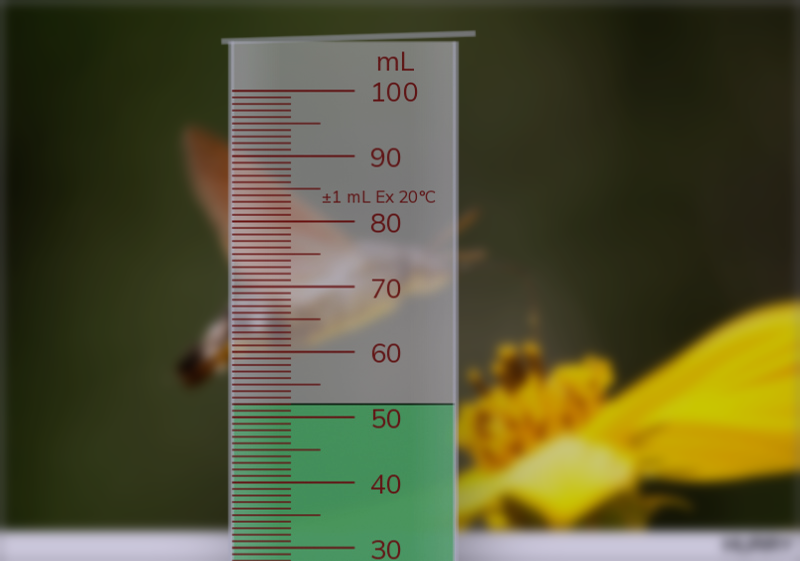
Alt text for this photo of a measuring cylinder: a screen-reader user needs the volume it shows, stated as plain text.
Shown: 52 mL
